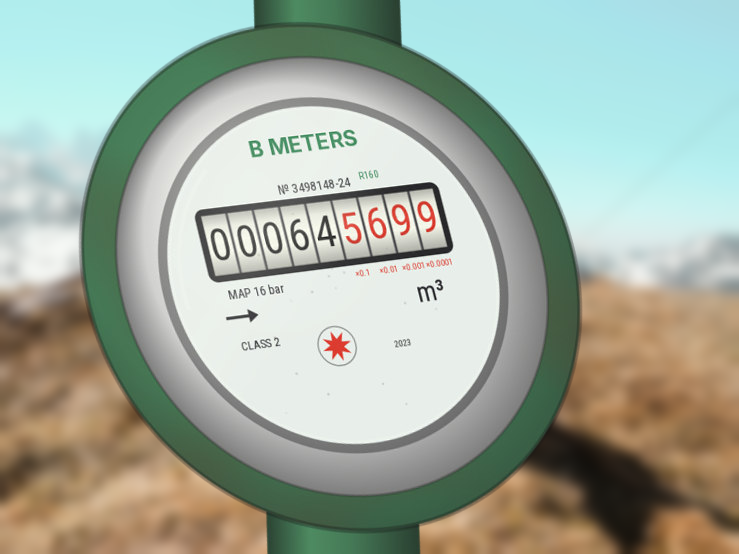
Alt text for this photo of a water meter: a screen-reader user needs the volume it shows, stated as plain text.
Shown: 64.5699 m³
